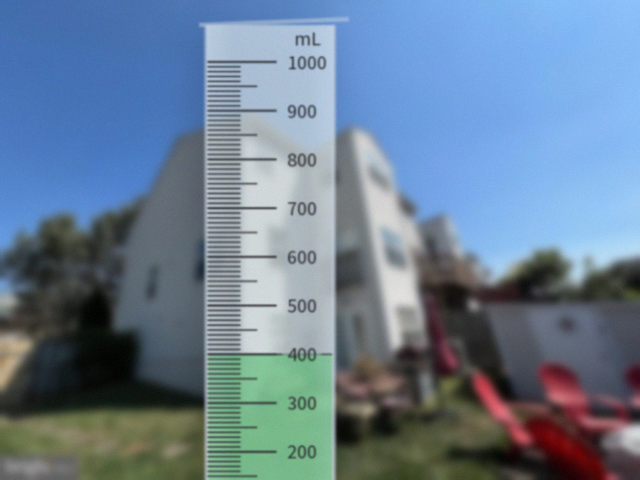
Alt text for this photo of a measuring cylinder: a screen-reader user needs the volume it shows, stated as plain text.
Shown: 400 mL
